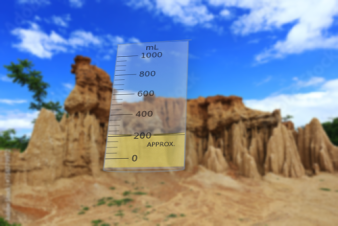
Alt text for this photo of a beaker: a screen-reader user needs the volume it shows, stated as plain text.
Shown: 200 mL
